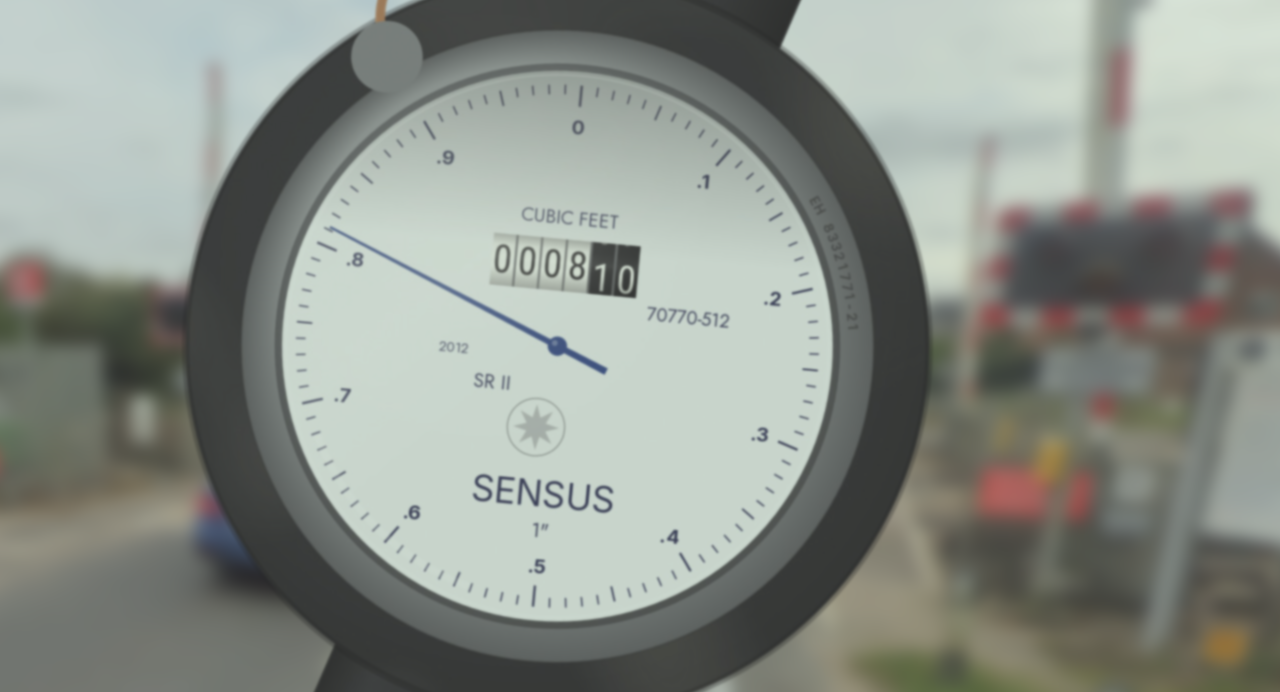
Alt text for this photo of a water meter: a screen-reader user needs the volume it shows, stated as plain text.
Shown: 809.81 ft³
